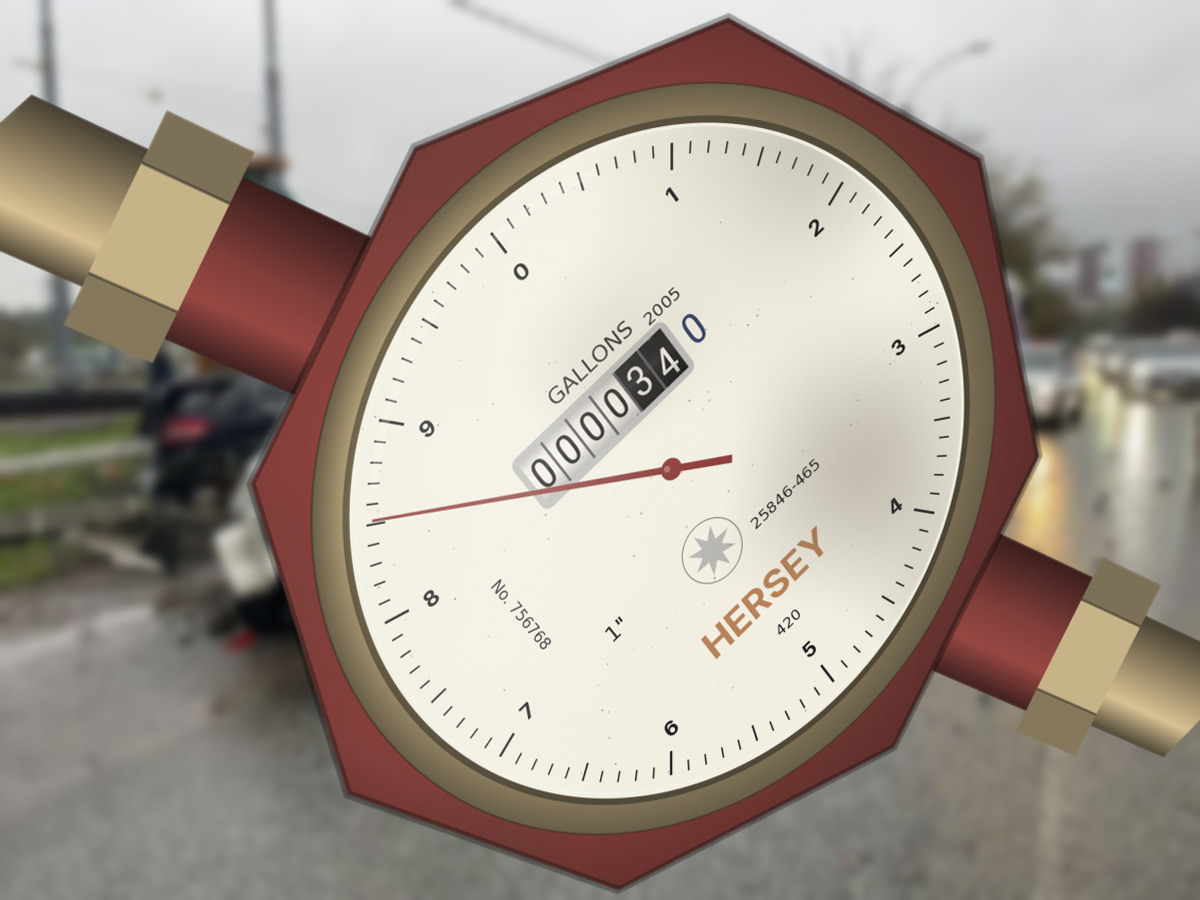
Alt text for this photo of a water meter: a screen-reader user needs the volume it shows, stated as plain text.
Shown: 338.5 gal
